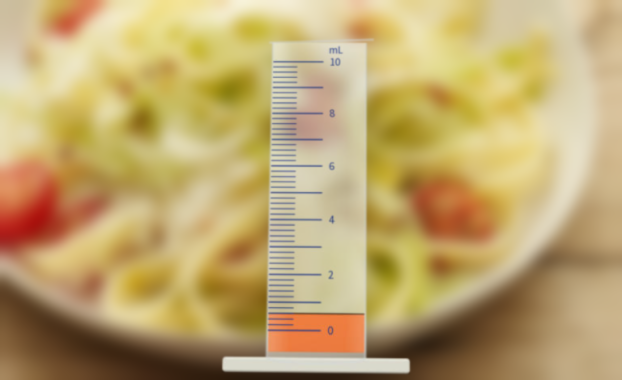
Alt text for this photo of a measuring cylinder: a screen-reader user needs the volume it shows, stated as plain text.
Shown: 0.6 mL
